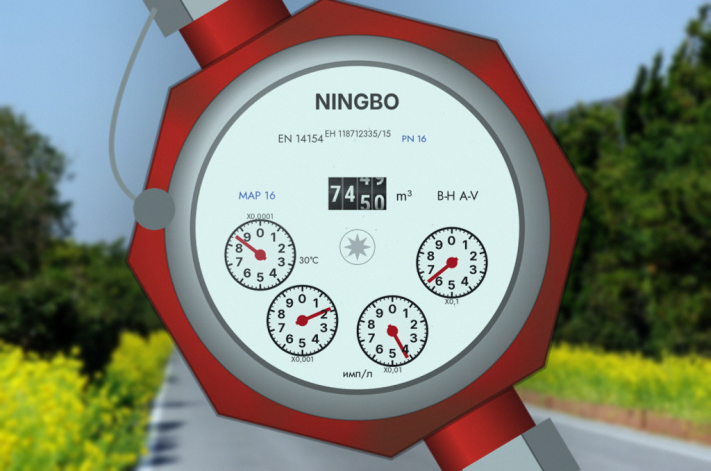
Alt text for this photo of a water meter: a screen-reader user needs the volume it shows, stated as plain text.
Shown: 7449.6418 m³
